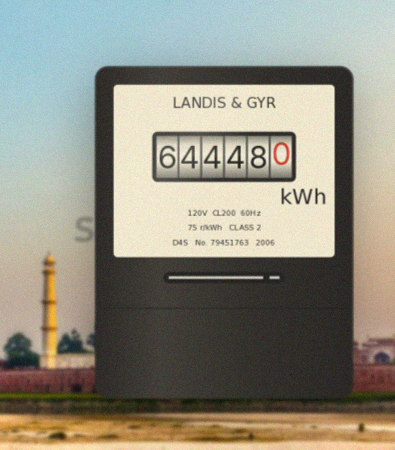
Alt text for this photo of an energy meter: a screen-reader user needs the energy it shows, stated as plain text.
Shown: 64448.0 kWh
